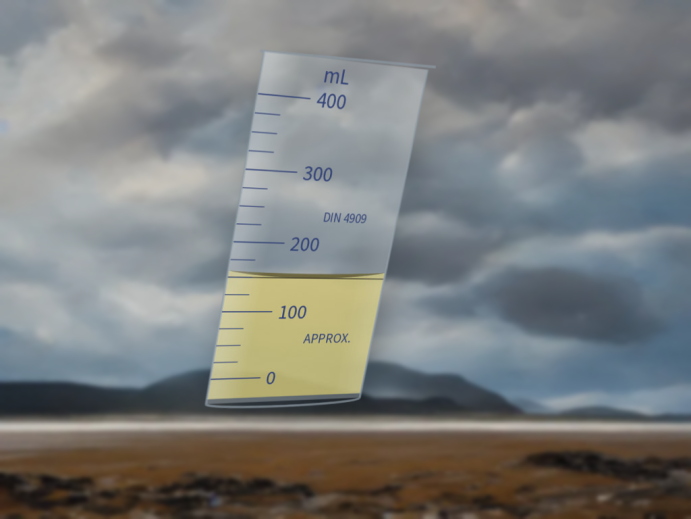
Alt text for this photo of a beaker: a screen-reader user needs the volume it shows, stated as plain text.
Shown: 150 mL
